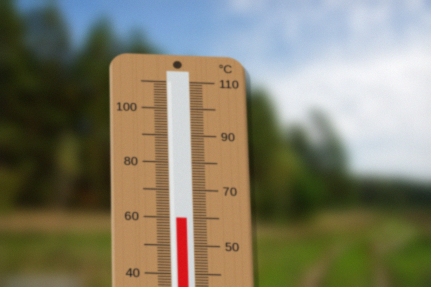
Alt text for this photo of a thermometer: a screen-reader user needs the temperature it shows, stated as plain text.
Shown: 60 °C
